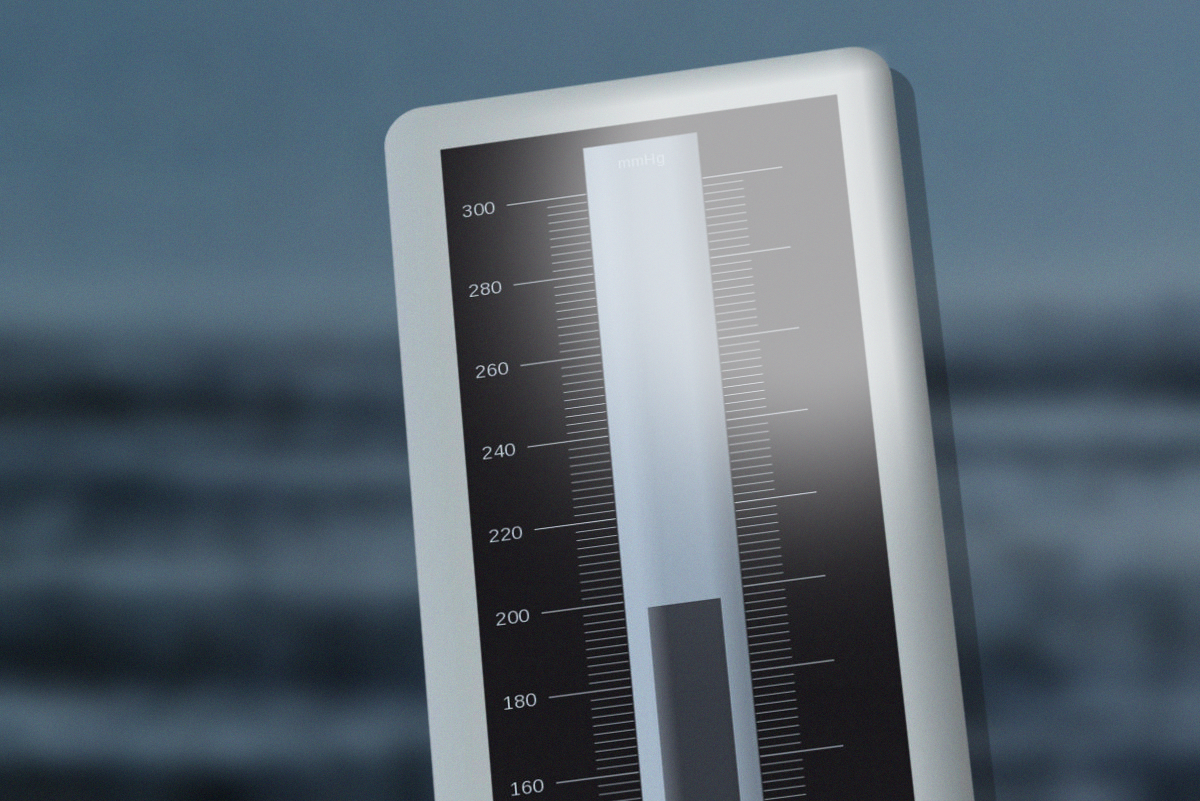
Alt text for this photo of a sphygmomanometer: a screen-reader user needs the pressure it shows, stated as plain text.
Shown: 198 mmHg
